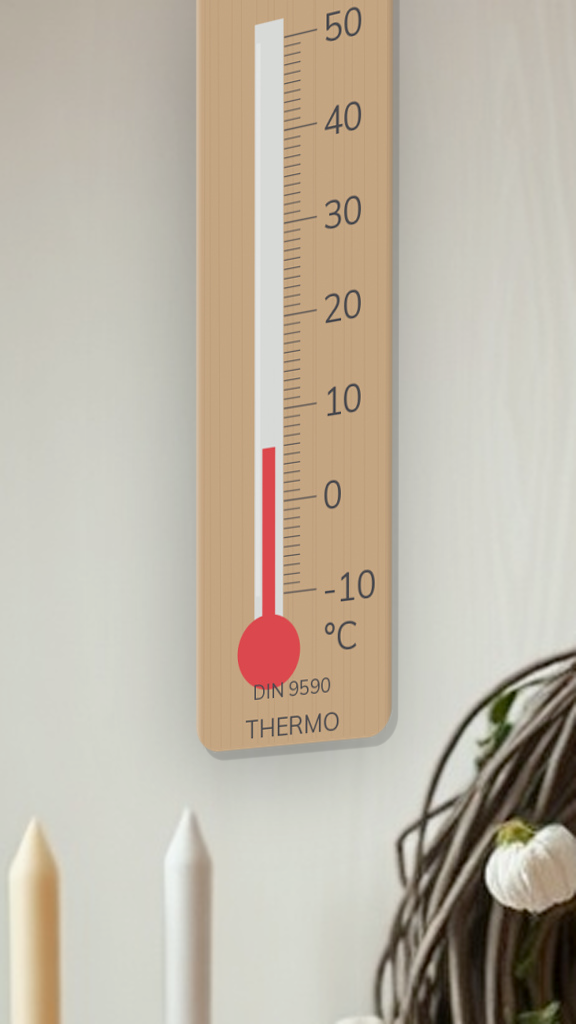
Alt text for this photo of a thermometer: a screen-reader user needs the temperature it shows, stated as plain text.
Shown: 6 °C
